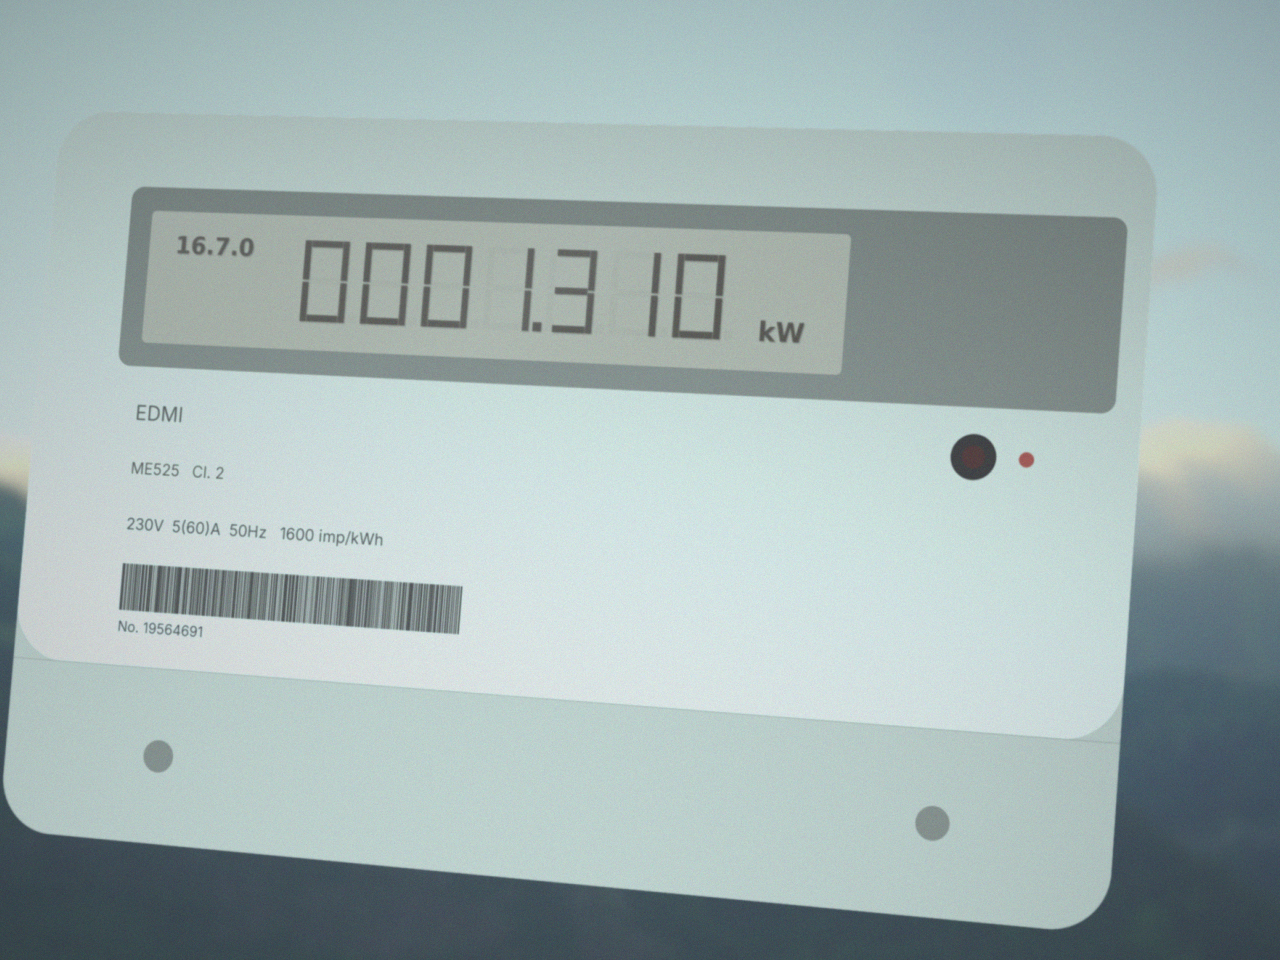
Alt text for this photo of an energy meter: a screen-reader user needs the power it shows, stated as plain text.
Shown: 1.310 kW
